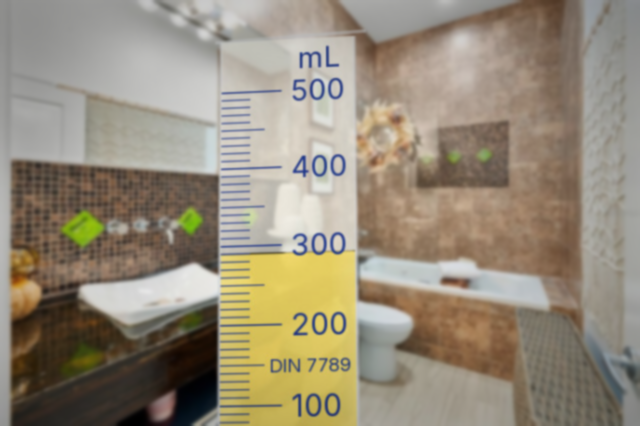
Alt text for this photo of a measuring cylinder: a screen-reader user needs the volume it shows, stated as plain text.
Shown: 290 mL
